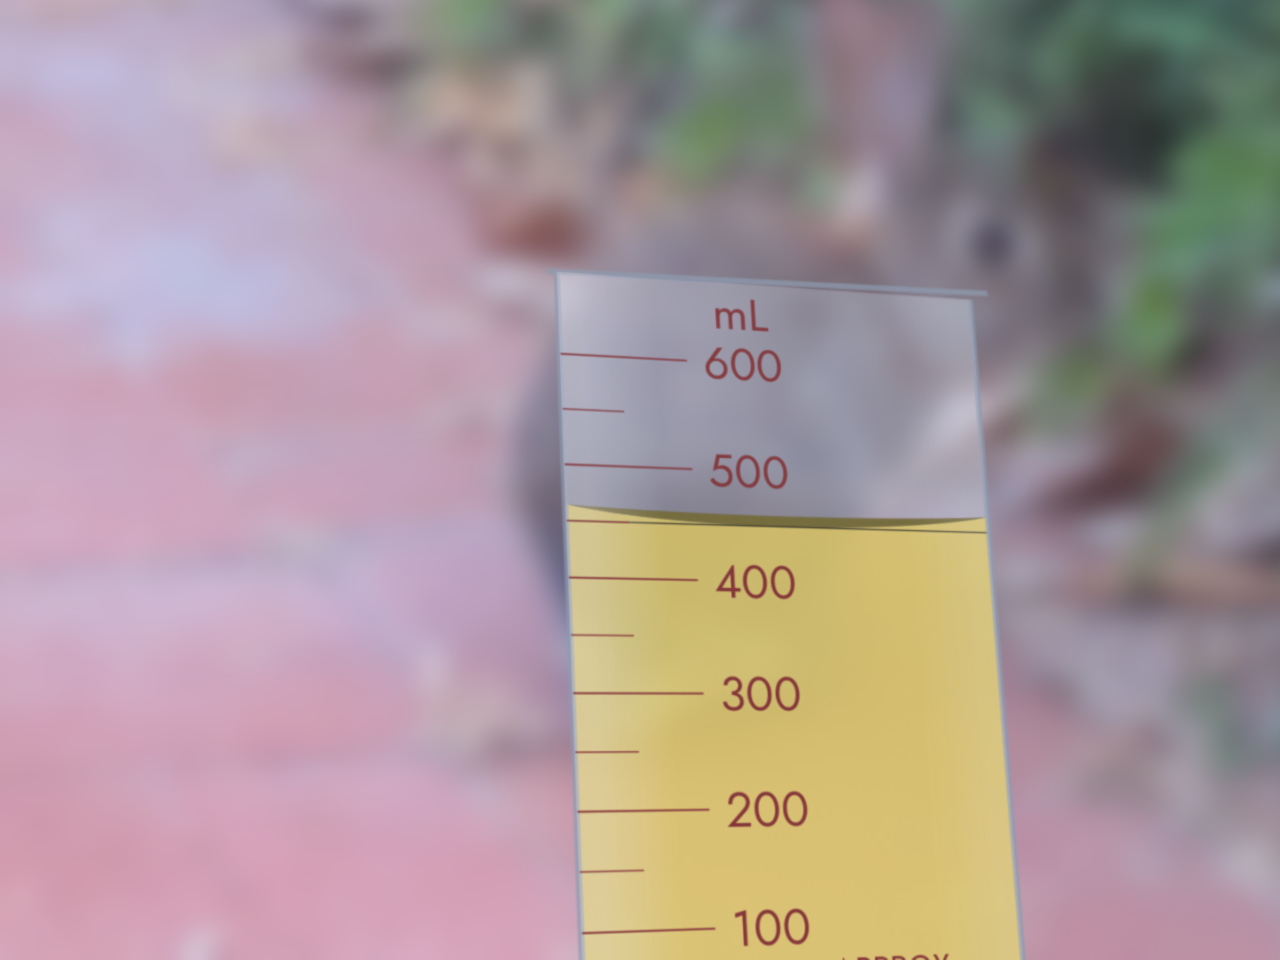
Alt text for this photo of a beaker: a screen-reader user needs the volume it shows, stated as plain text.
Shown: 450 mL
